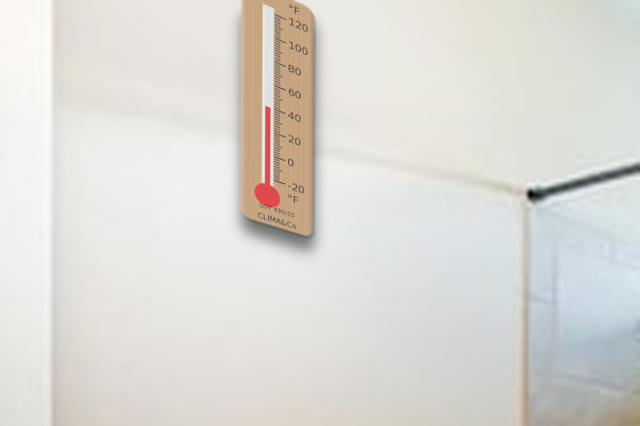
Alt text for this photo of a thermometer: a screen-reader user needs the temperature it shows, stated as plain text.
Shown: 40 °F
